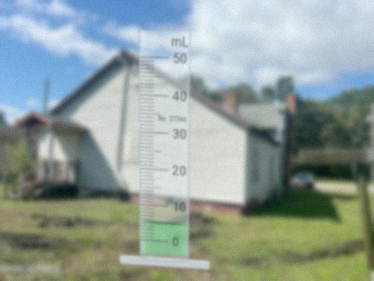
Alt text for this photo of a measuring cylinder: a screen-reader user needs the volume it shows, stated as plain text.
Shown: 5 mL
